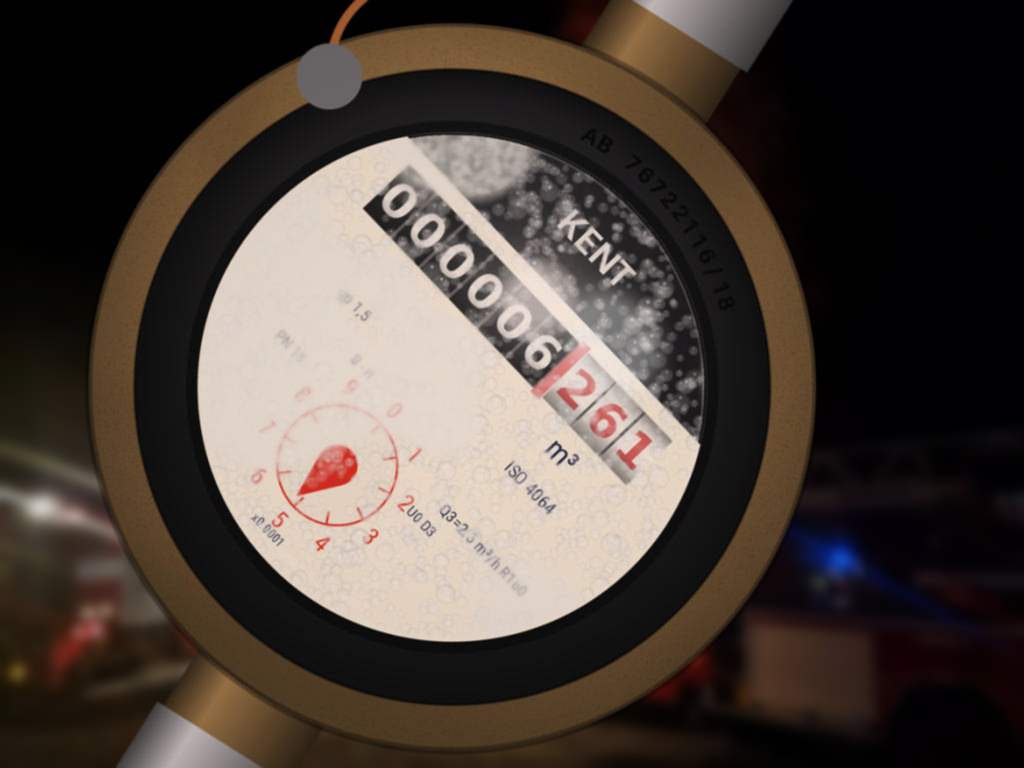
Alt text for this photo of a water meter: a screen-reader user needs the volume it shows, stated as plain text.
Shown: 6.2615 m³
